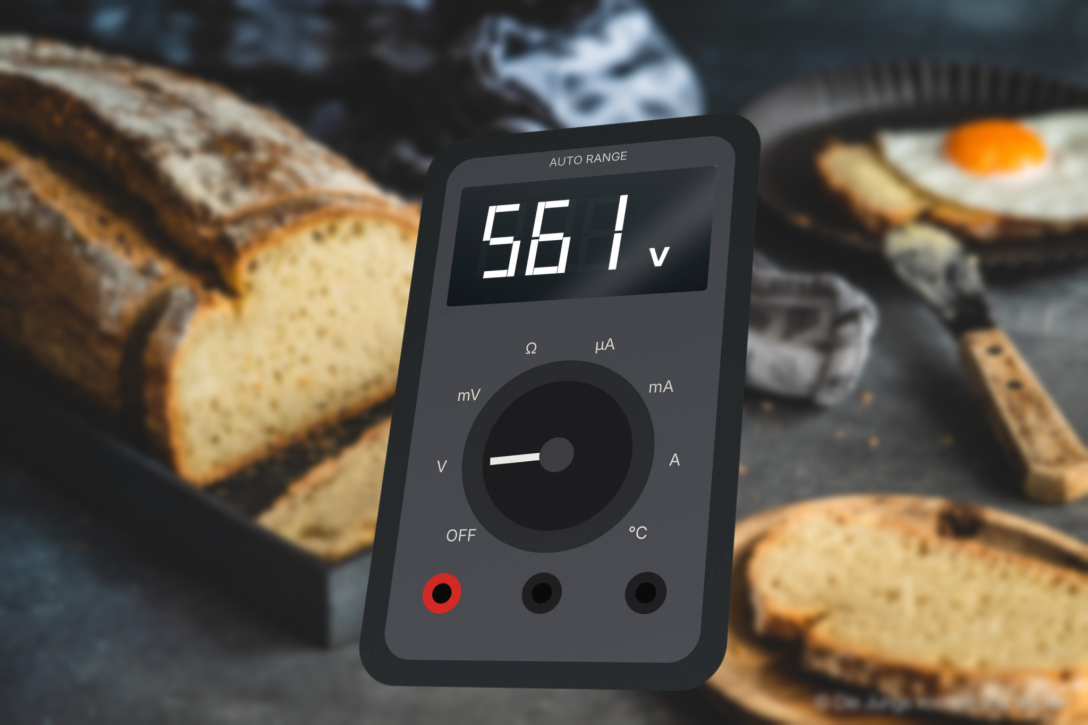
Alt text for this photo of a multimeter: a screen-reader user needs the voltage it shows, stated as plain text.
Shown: 561 V
